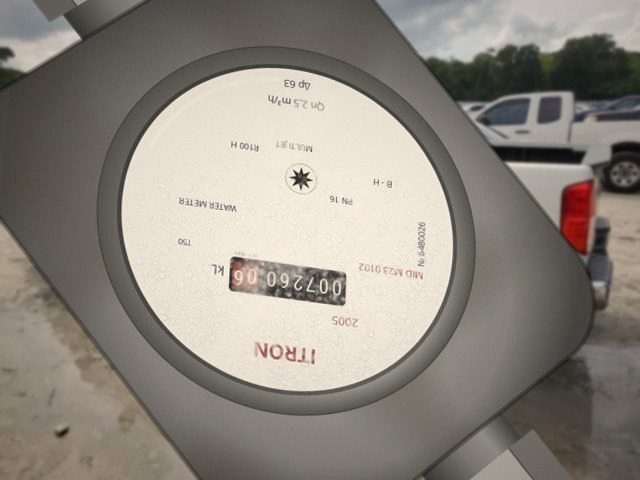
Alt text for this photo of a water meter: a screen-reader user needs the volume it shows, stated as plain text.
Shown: 7260.06 kL
